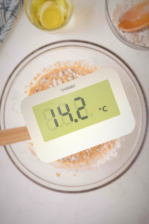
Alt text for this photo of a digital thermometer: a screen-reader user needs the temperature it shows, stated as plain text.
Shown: 14.2 °C
